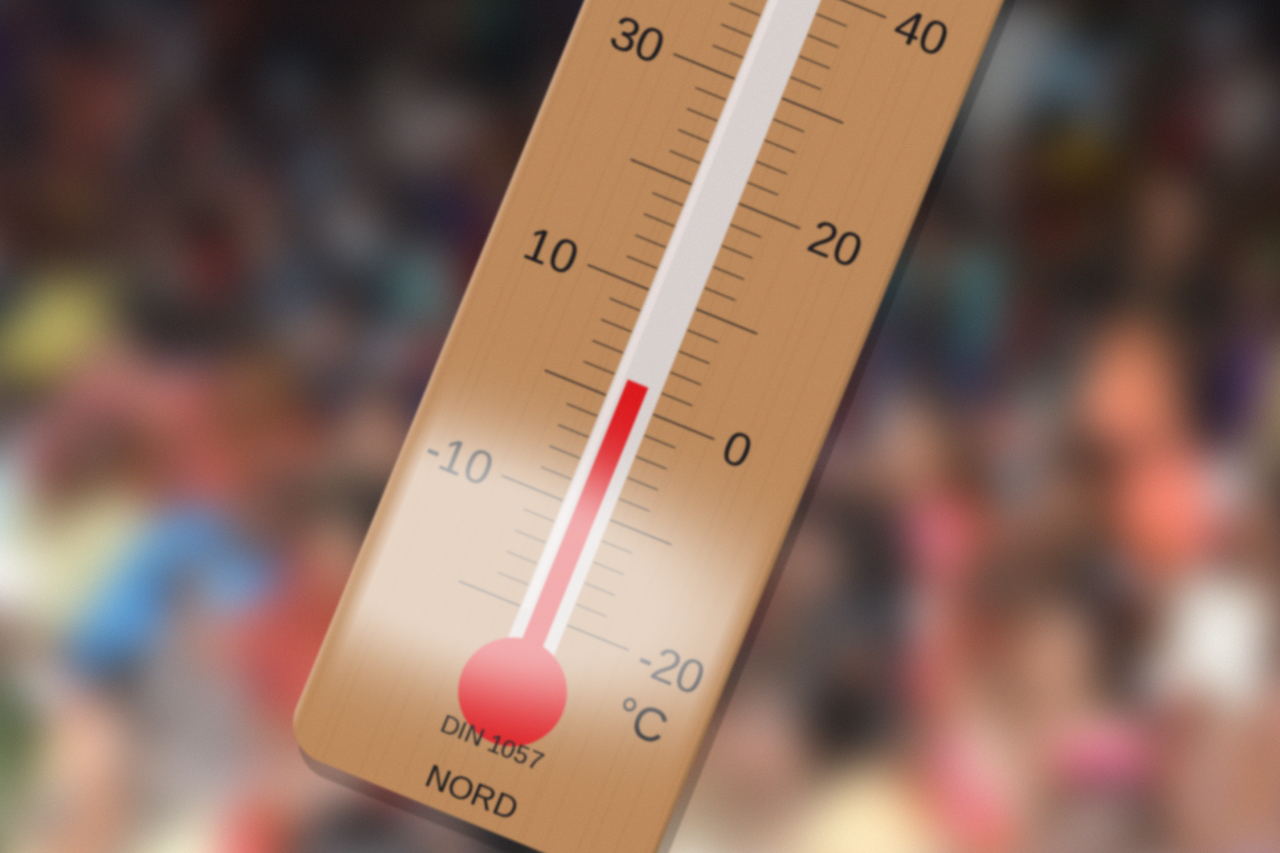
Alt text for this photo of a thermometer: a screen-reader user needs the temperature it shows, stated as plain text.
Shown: 2 °C
